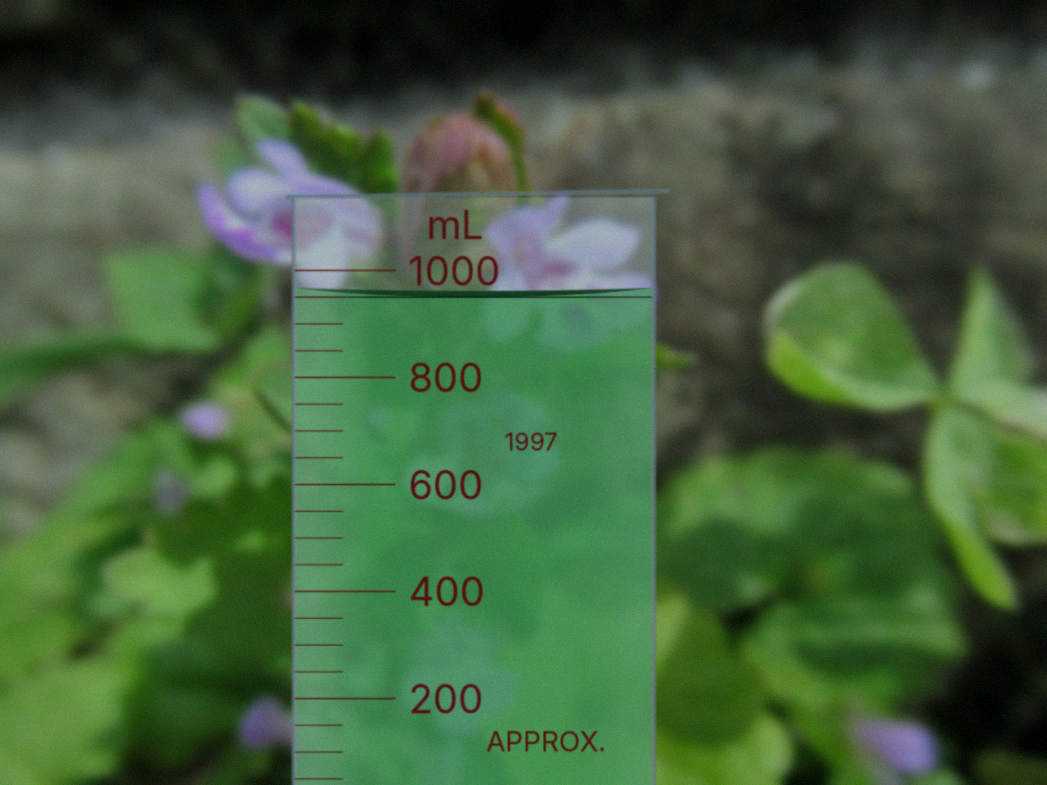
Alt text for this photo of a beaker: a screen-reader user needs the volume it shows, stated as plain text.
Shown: 950 mL
